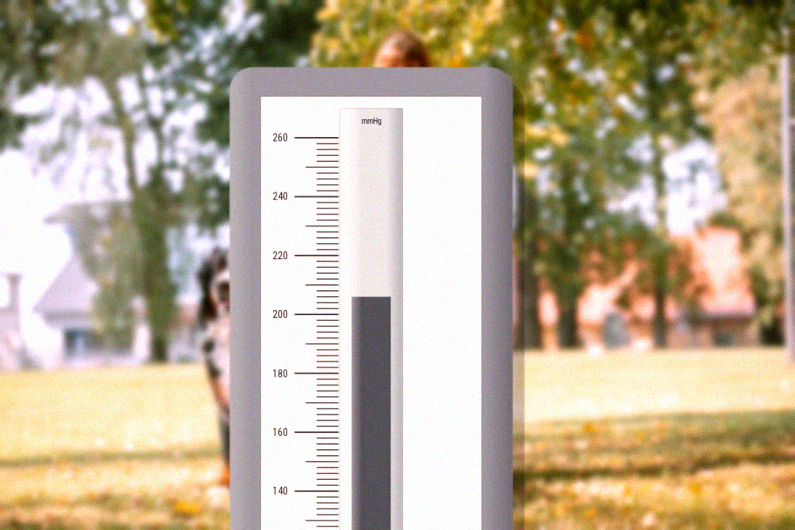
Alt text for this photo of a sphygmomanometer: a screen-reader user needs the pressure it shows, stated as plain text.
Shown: 206 mmHg
